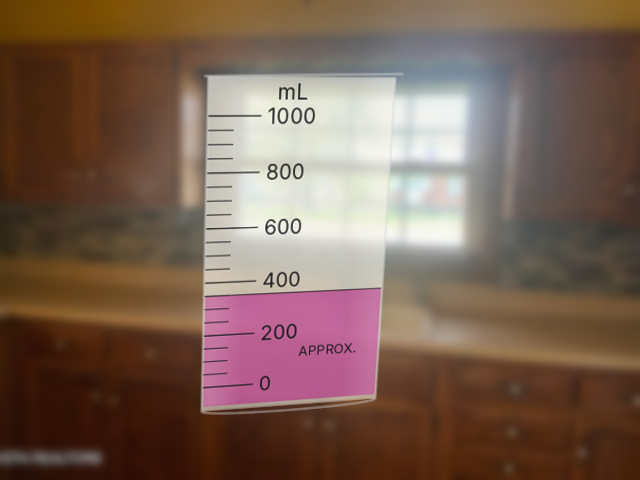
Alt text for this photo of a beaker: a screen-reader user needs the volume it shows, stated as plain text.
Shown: 350 mL
